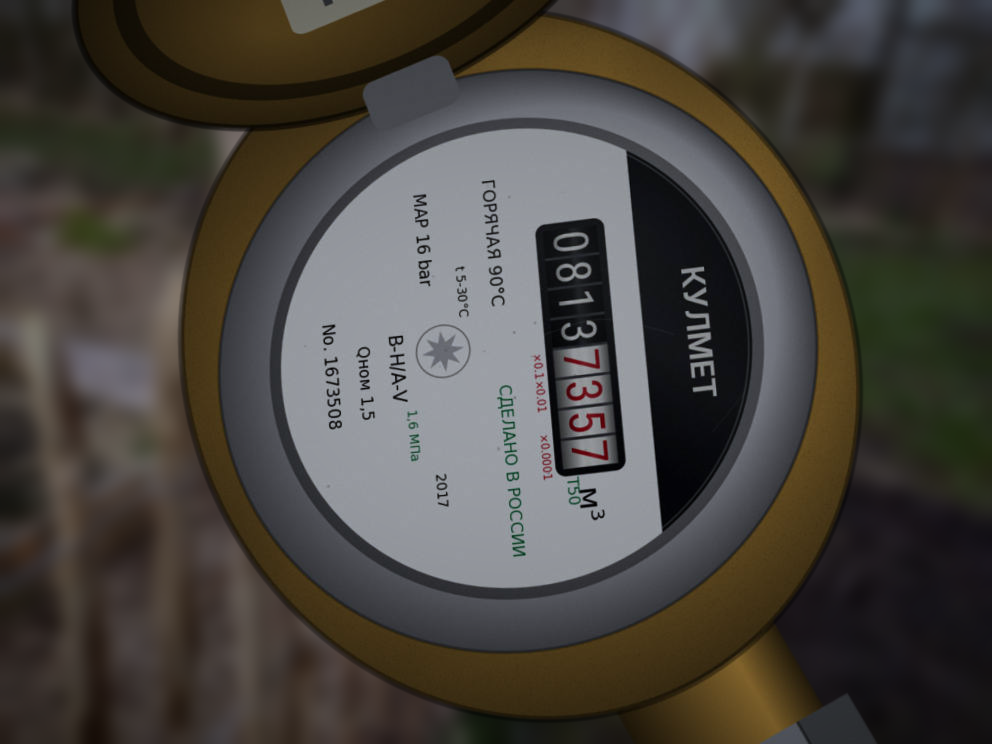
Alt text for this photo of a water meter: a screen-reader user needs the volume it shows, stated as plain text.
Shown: 813.7357 m³
